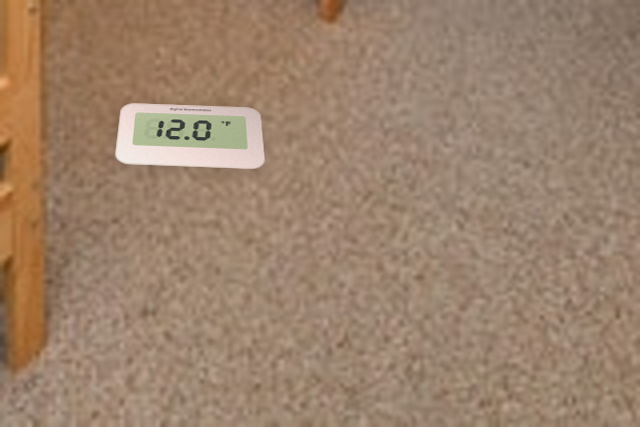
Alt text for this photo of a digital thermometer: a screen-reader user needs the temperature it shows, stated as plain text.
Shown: 12.0 °F
